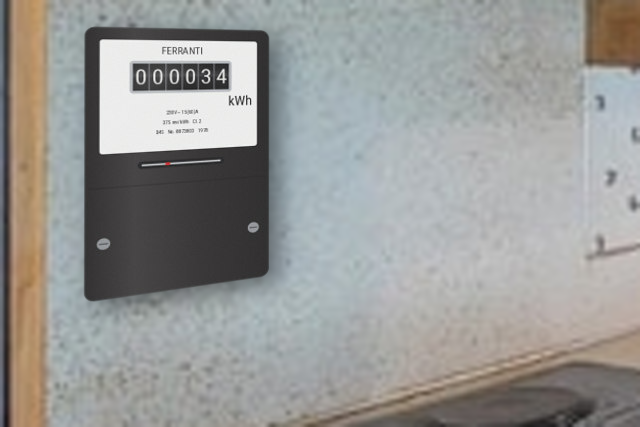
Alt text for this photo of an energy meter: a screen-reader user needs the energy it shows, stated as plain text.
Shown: 34 kWh
